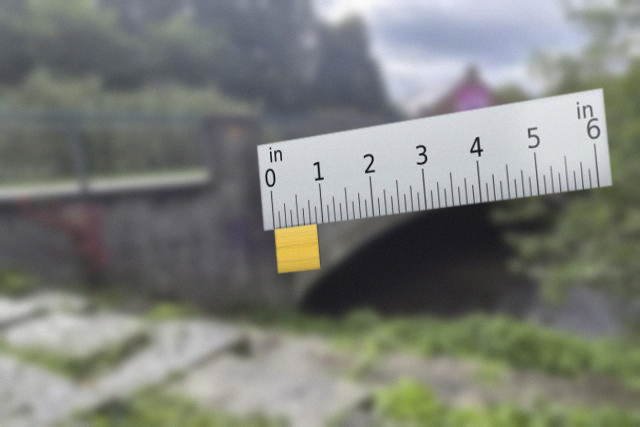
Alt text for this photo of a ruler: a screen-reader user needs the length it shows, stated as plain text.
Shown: 0.875 in
